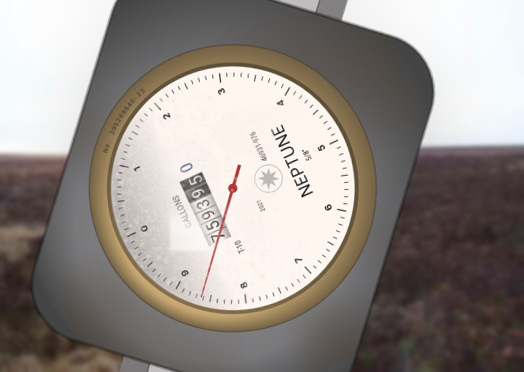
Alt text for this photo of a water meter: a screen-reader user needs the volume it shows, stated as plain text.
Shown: 7593948.6 gal
